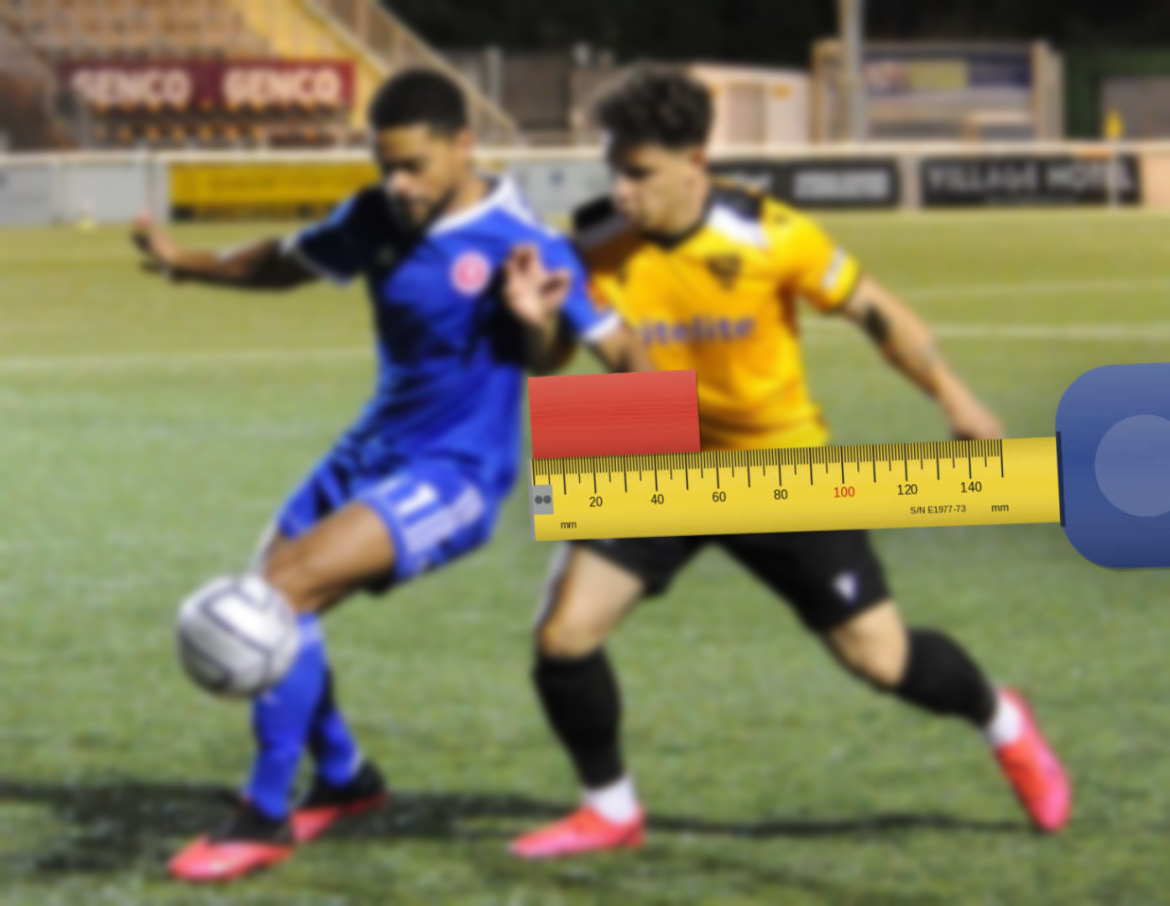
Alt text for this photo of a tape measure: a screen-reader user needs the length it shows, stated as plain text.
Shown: 55 mm
